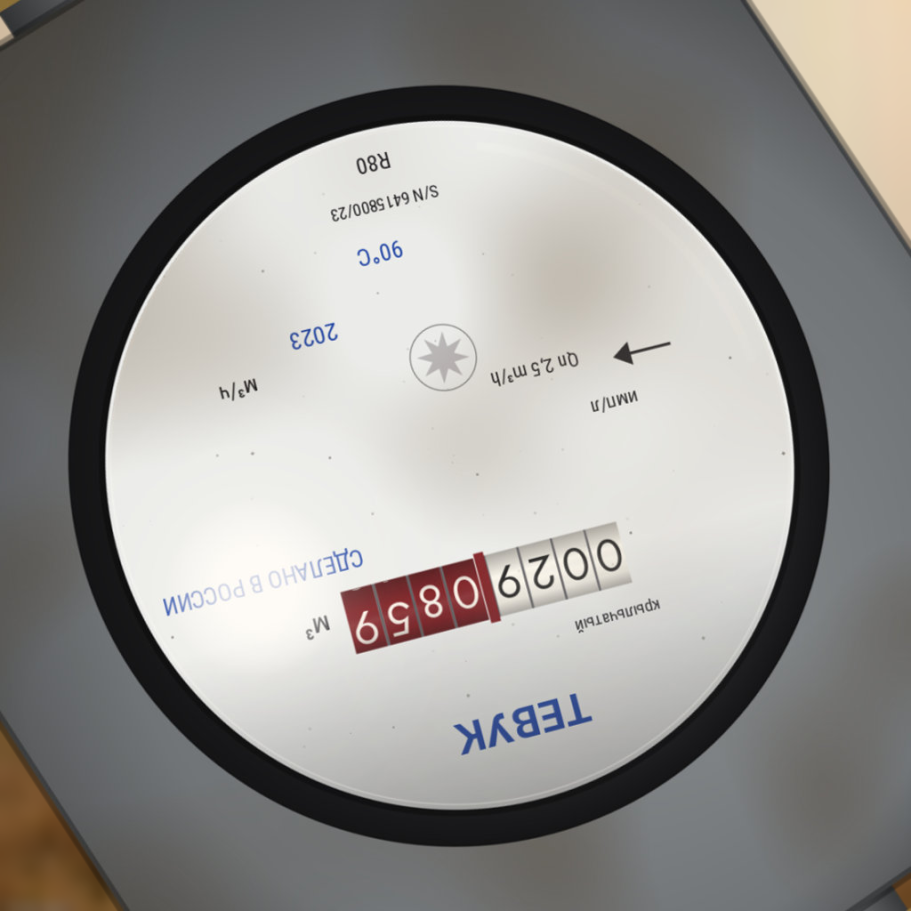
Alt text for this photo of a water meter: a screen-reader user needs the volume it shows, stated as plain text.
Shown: 29.0859 m³
